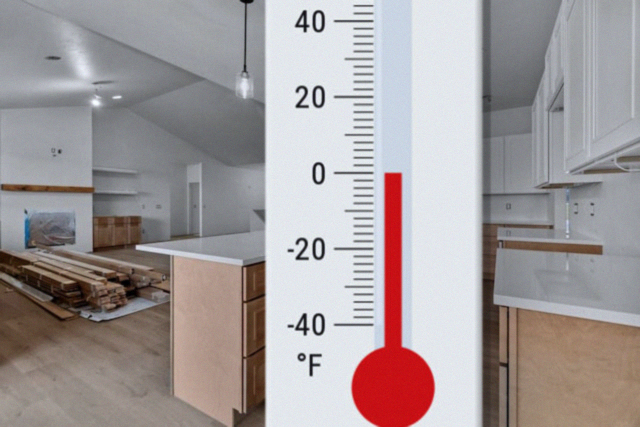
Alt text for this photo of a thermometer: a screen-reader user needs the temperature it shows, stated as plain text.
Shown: 0 °F
